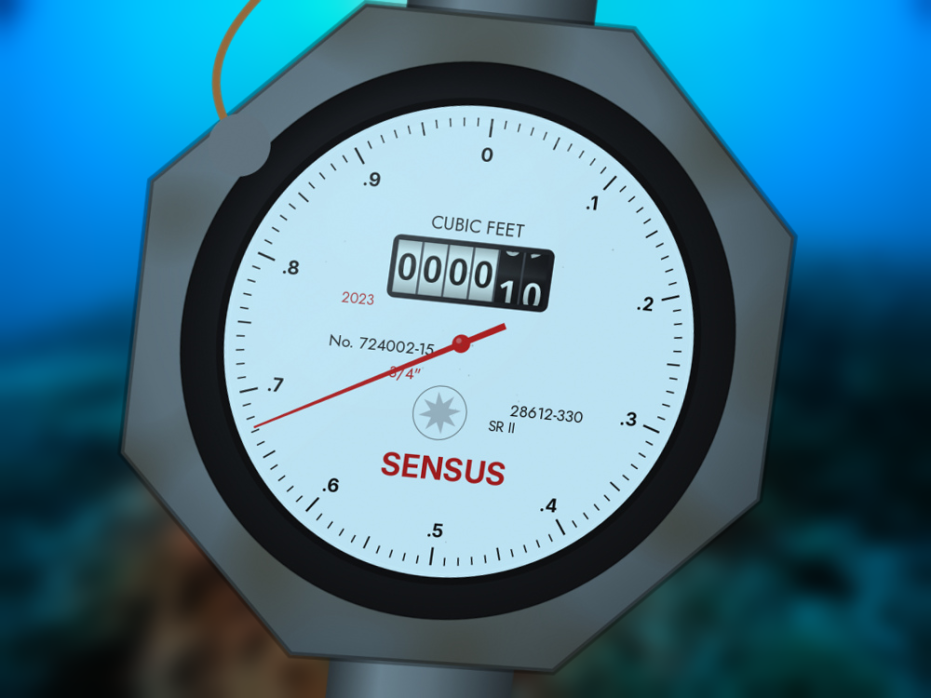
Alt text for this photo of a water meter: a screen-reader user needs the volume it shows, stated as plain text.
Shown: 9.67 ft³
